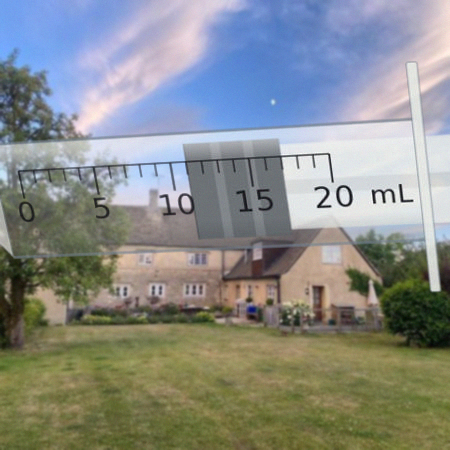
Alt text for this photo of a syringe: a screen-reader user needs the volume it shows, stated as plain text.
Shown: 11 mL
